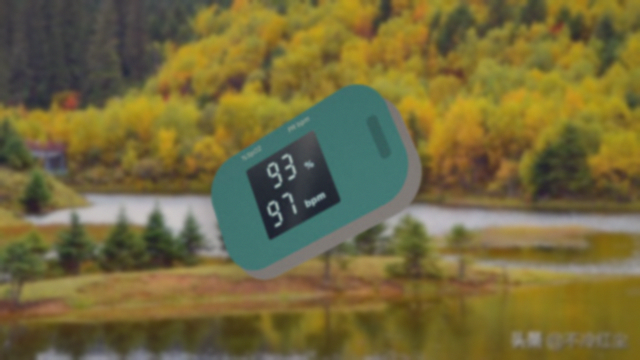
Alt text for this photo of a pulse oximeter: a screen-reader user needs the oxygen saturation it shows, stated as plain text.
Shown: 93 %
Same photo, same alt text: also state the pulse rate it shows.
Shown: 97 bpm
